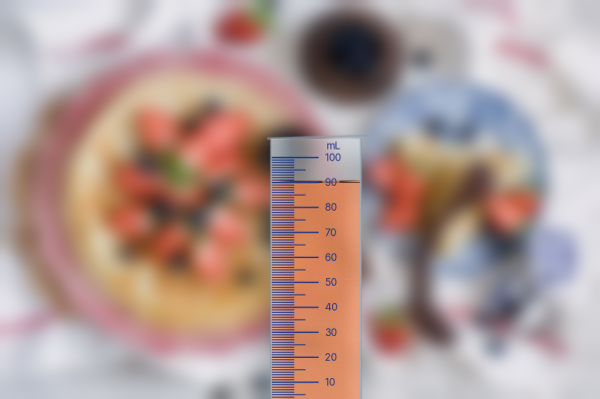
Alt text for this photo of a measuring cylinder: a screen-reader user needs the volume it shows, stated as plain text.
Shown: 90 mL
